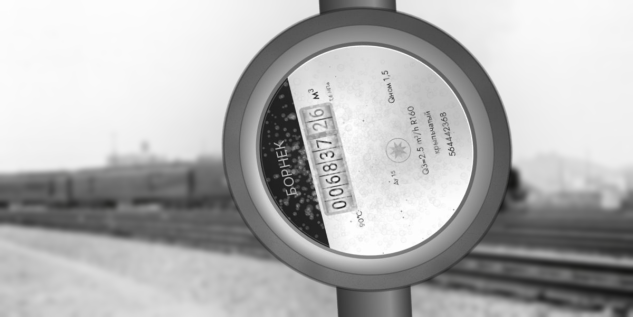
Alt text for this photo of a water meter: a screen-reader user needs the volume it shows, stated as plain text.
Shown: 6837.26 m³
